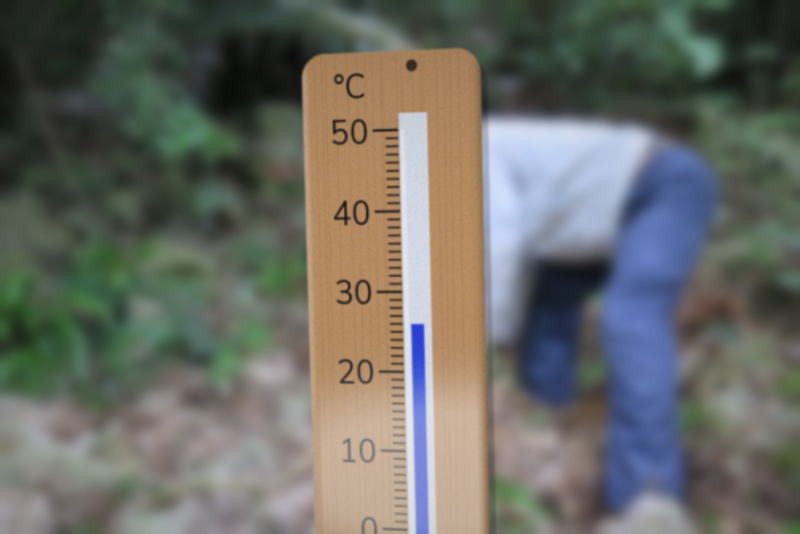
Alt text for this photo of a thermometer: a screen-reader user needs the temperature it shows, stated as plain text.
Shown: 26 °C
